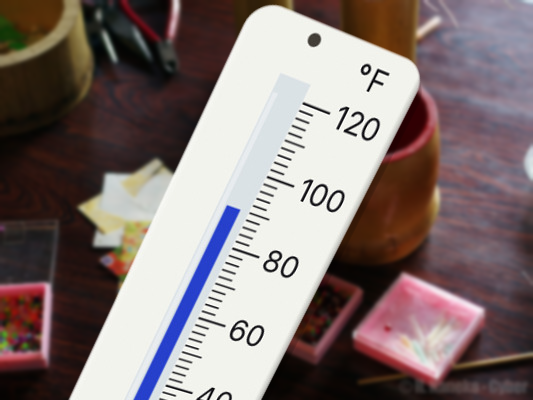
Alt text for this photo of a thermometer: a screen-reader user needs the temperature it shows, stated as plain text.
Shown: 90 °F
